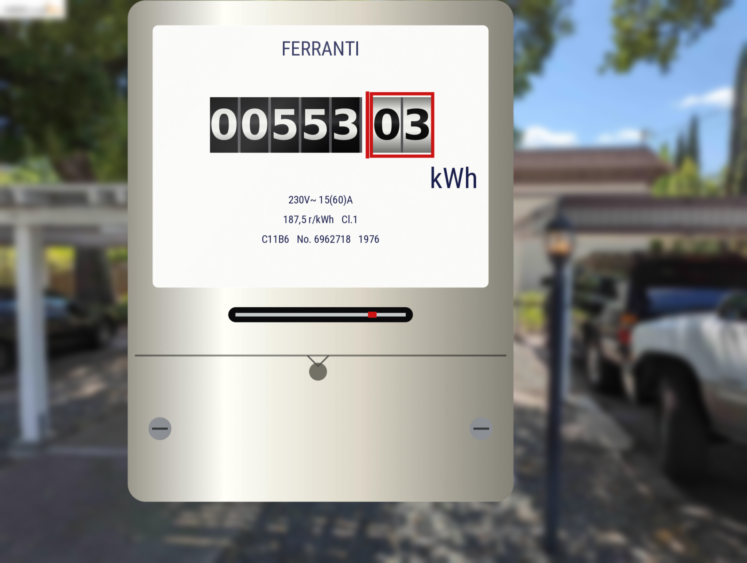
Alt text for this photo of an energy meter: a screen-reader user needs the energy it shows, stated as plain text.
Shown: 553.03 kWh
